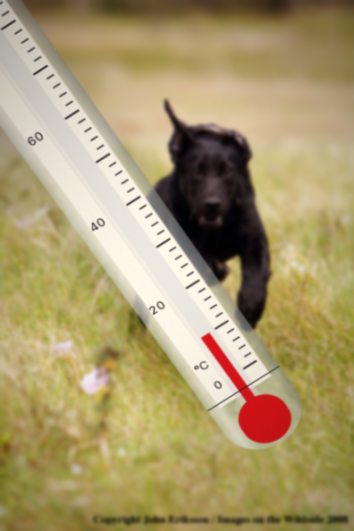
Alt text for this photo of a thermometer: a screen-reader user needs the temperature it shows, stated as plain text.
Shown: 10 °C
